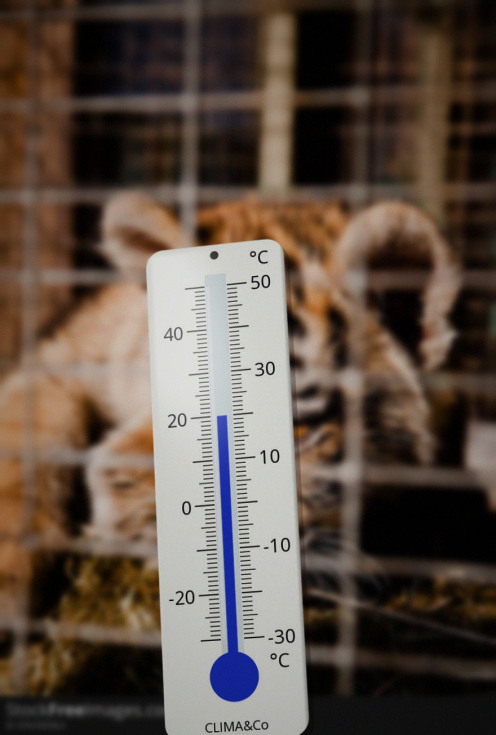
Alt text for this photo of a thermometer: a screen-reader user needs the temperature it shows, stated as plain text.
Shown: 20 °C
